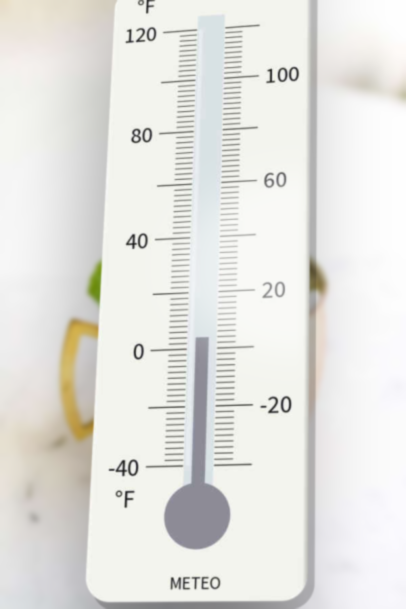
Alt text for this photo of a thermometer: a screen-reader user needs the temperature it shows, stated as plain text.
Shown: 4 °F
